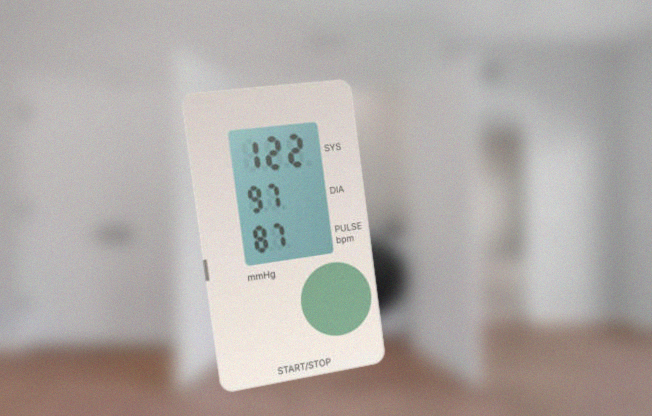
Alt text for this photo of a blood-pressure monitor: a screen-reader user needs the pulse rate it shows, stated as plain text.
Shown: 87 bpm
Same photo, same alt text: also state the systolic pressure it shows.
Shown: 122 mmHg
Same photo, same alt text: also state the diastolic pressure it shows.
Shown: 97 mmHg
